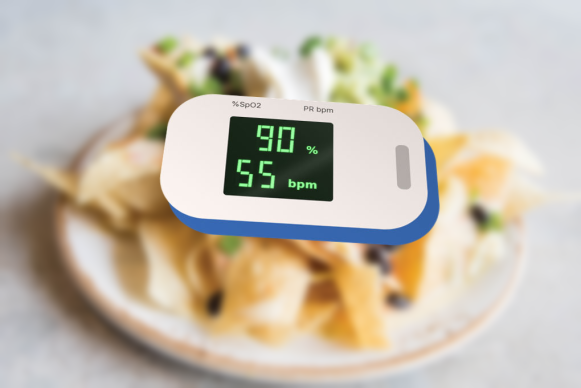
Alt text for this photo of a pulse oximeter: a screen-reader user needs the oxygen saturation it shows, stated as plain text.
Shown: 90 %
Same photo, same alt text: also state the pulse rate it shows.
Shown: 55 bpm
